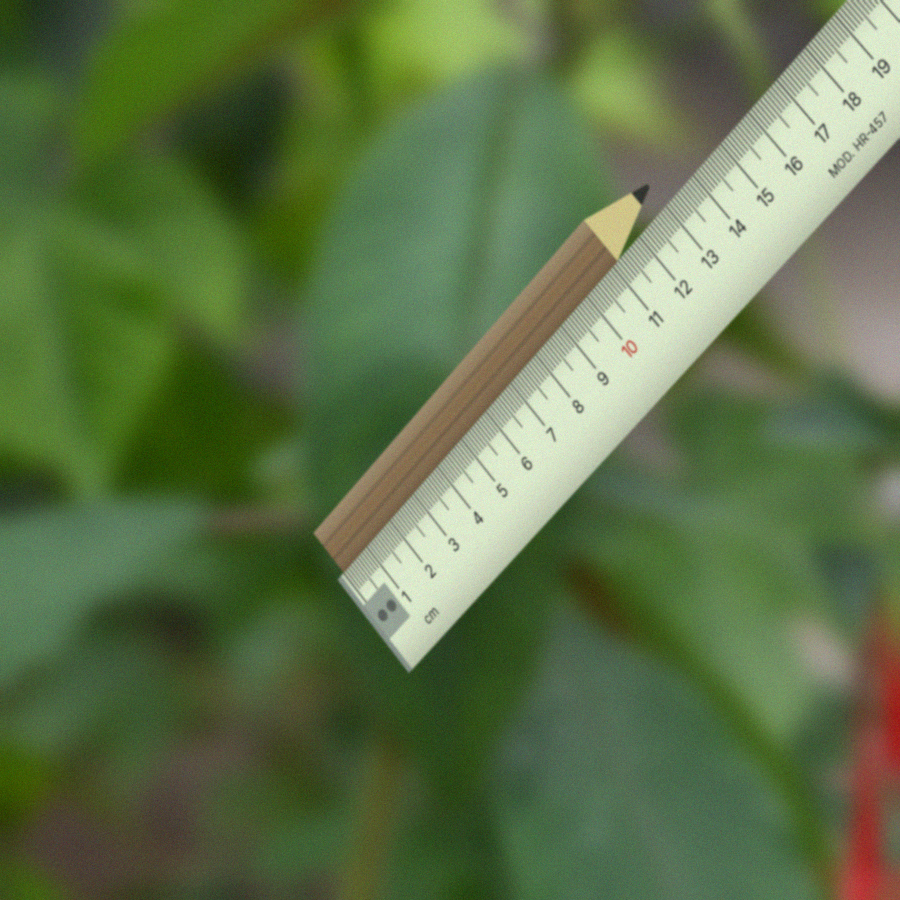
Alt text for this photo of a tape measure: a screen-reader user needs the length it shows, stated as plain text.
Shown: 13 cm
